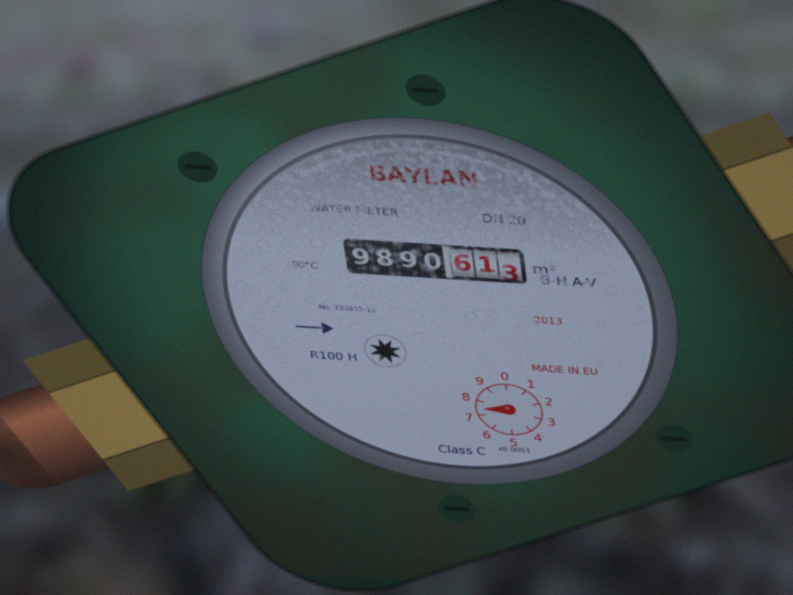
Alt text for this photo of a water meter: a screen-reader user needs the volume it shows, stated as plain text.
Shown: 9890.6127 m³
